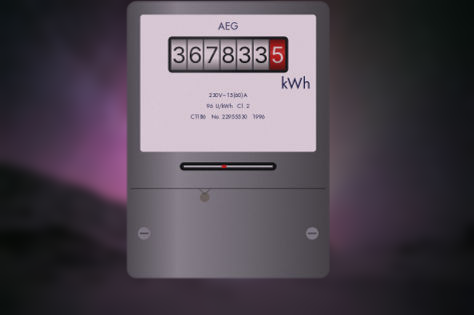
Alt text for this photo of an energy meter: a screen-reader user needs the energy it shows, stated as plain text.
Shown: 367833.5 kWh
